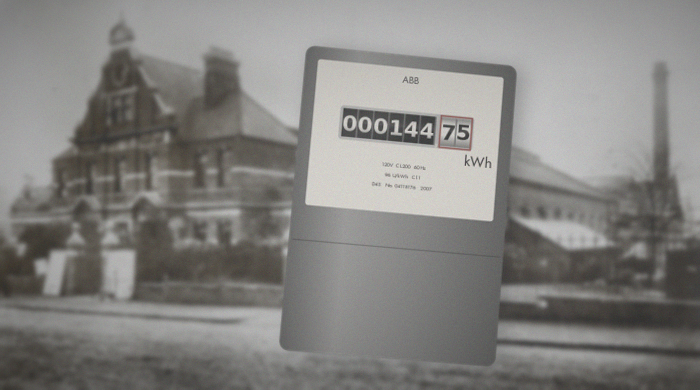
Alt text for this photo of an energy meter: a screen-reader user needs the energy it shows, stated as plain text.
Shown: 144.75 kWh
